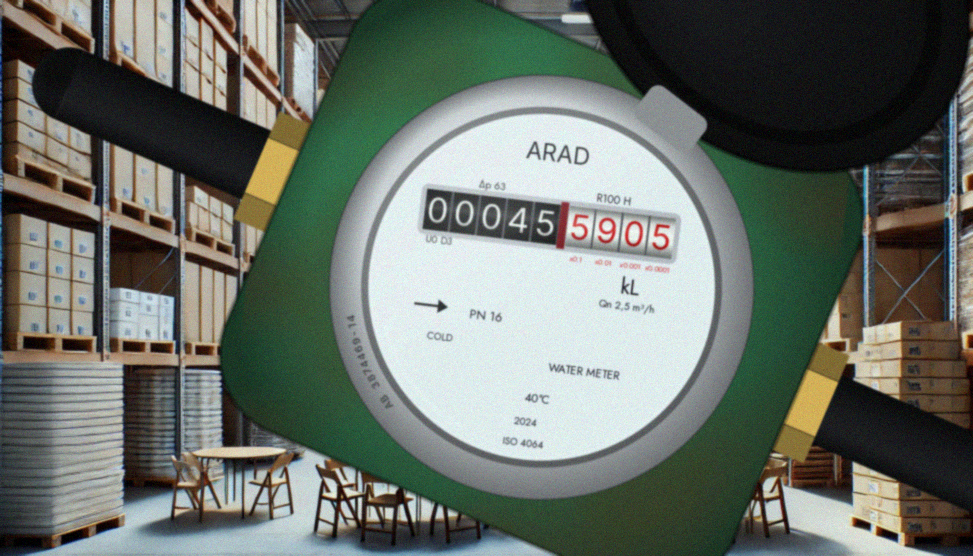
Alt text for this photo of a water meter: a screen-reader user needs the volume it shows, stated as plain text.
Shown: 45.5905 kL
